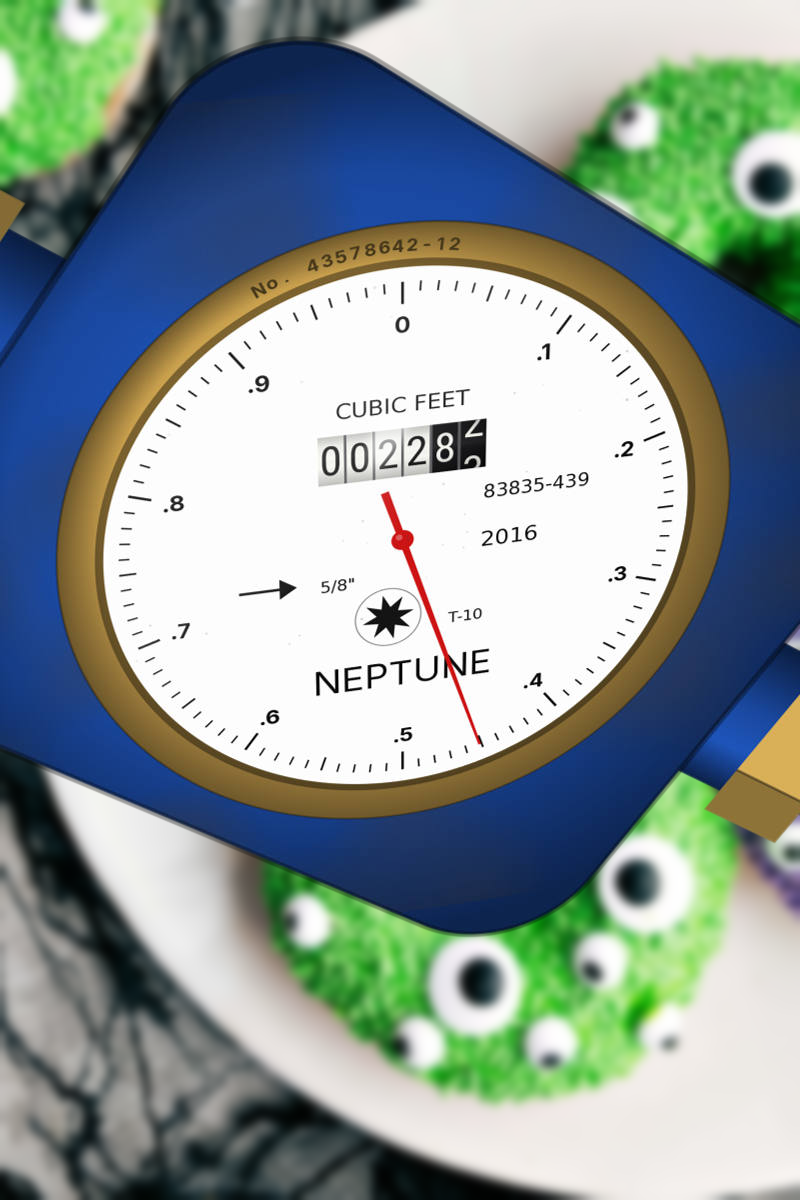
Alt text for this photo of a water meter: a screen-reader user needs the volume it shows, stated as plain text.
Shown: 2282.45 ft³
